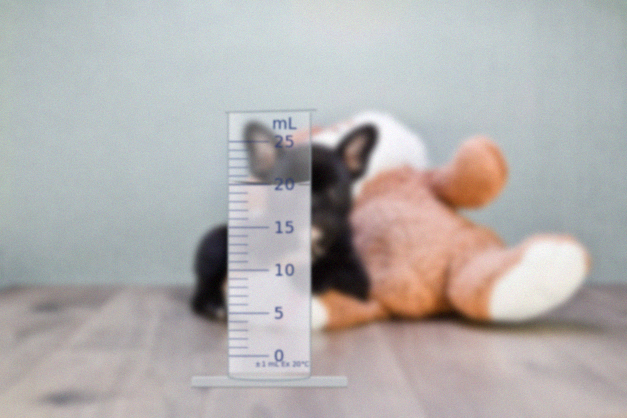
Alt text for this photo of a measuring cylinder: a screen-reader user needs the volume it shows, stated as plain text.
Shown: 20 mL
